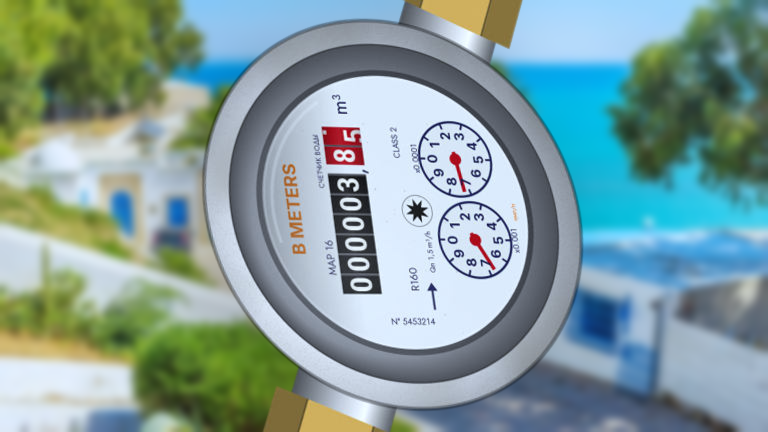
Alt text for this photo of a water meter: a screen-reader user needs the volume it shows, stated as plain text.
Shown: 3.8467 m³
